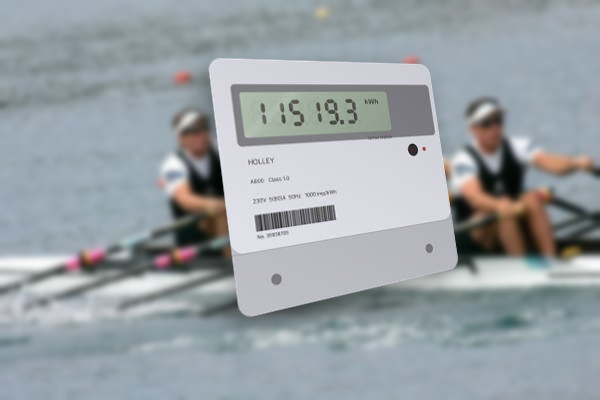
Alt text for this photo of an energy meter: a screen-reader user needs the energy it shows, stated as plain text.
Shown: 11519.3 kWh
